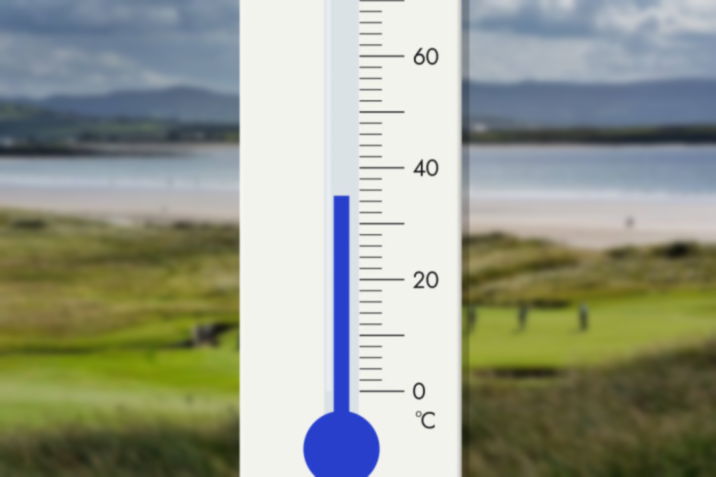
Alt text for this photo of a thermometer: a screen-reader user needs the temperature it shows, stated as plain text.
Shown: 35 °C
